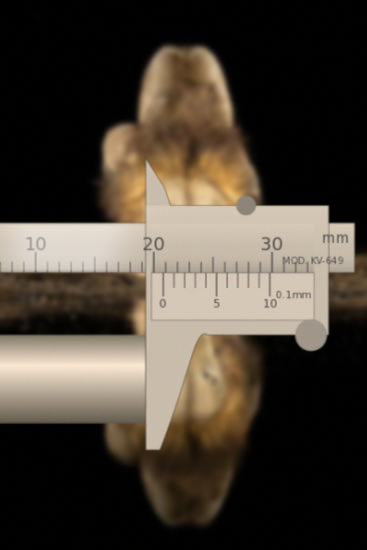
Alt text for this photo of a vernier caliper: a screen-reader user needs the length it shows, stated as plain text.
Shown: 20.8 mm
